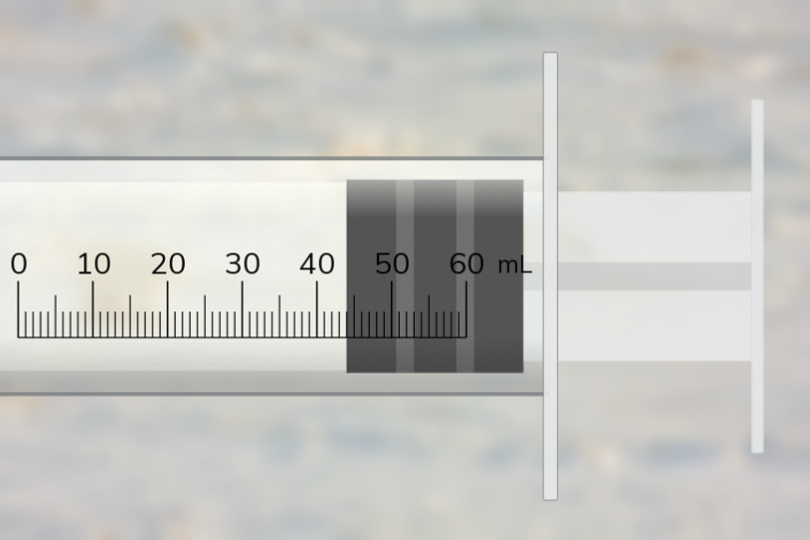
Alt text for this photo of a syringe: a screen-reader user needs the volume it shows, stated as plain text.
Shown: 44 mL
